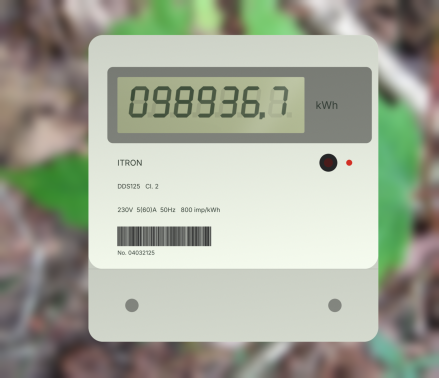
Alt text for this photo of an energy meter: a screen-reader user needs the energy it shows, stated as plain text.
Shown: 98936.7 kWh
